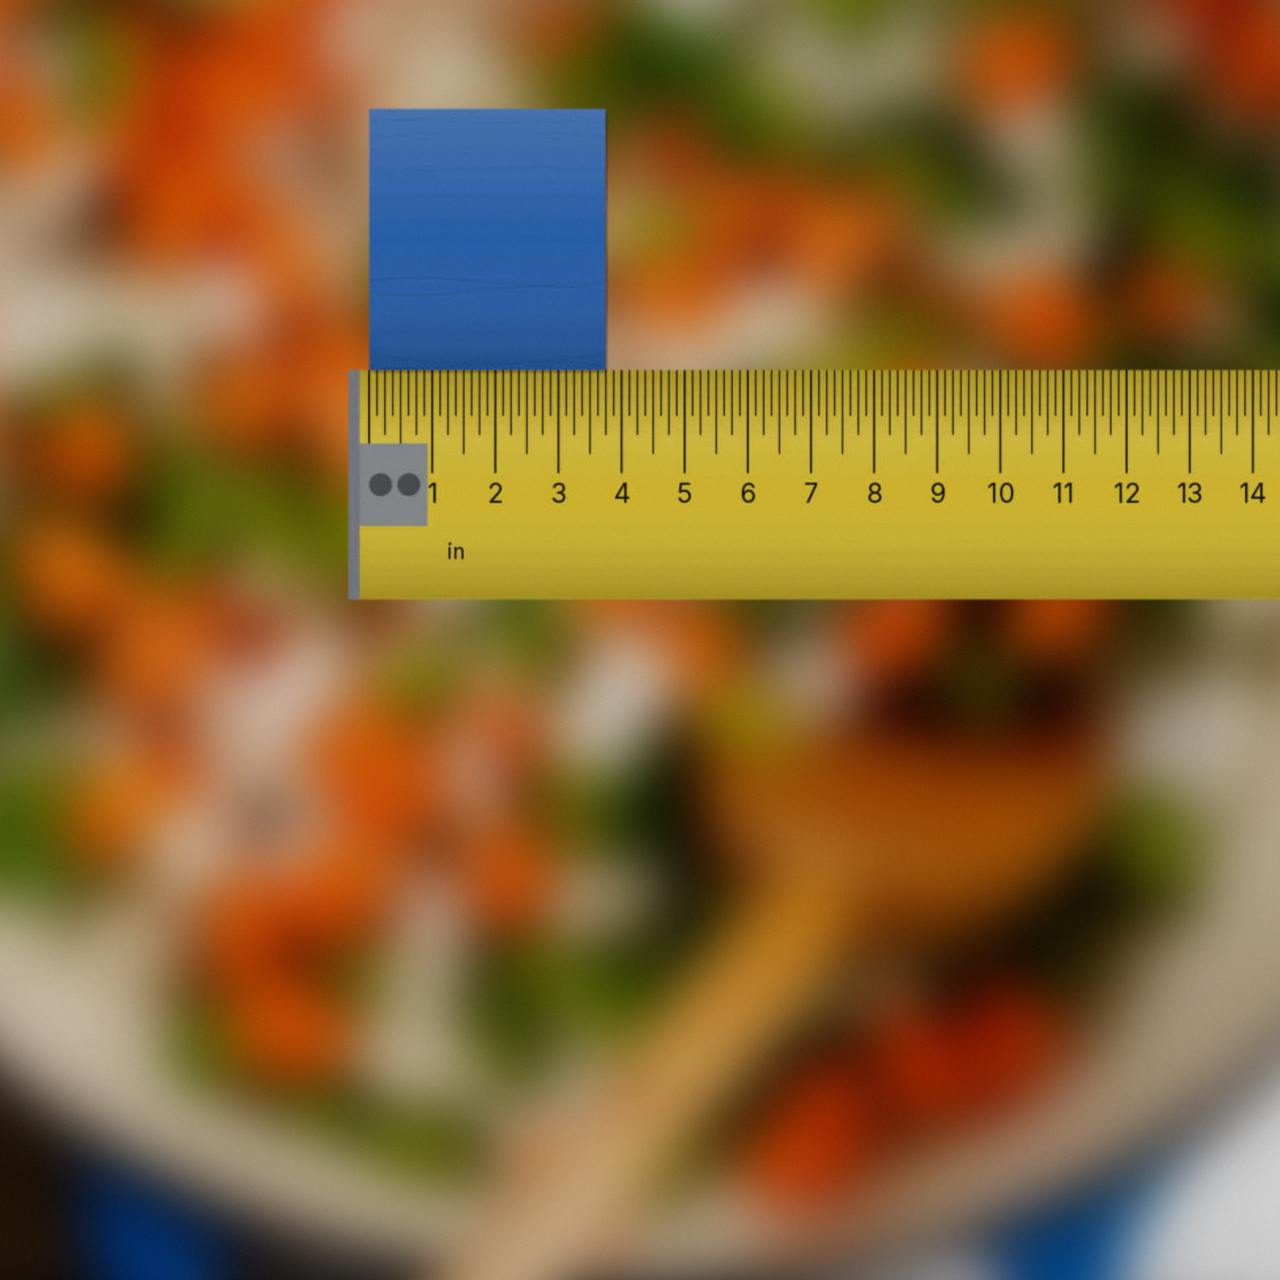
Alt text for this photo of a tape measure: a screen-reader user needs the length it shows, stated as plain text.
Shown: 3.75 in
